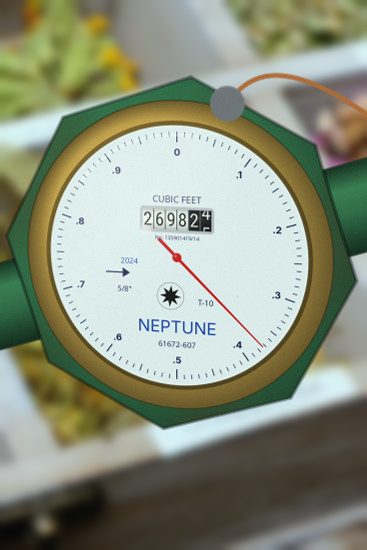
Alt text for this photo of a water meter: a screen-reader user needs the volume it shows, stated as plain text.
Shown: 269824.37 ft³
